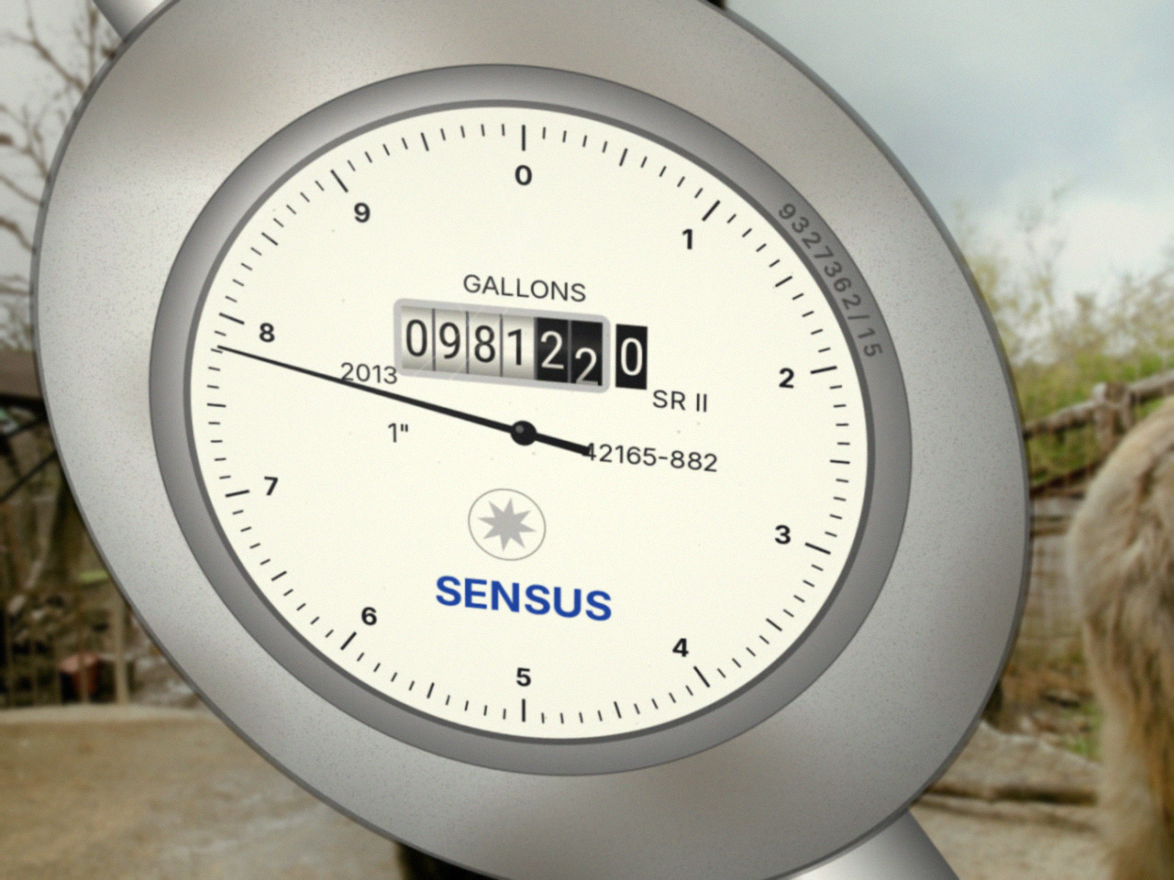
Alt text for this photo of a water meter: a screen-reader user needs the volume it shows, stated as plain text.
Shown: 981217.8 gal
